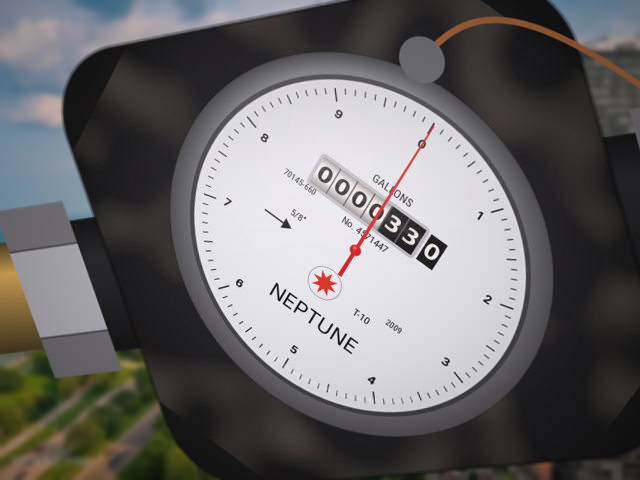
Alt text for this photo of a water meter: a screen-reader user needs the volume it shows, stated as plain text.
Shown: 330.0 gal
